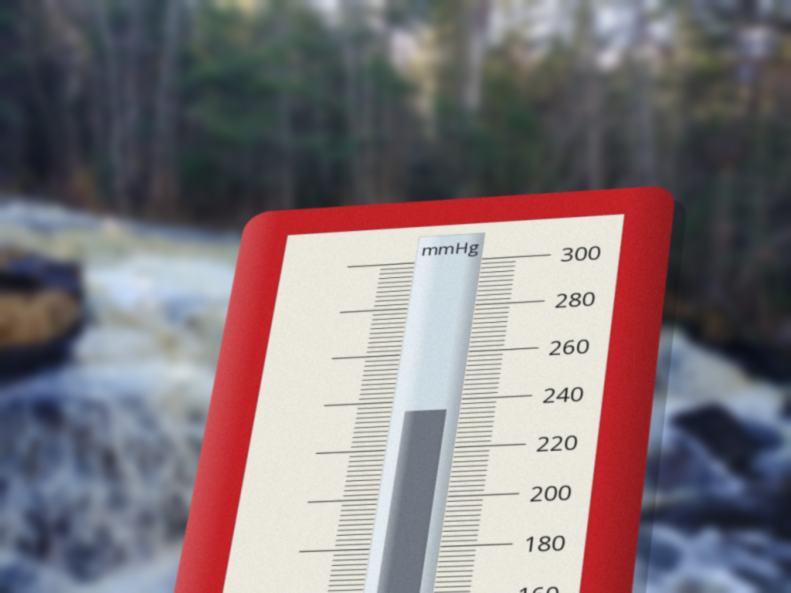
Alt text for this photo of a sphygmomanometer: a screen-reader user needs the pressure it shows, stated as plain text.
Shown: 236 mmHg
